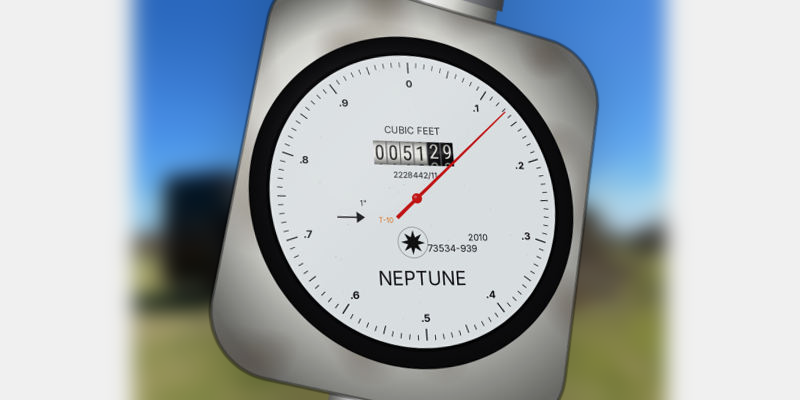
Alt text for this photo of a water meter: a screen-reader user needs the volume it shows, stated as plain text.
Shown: 5129.13 ft³
